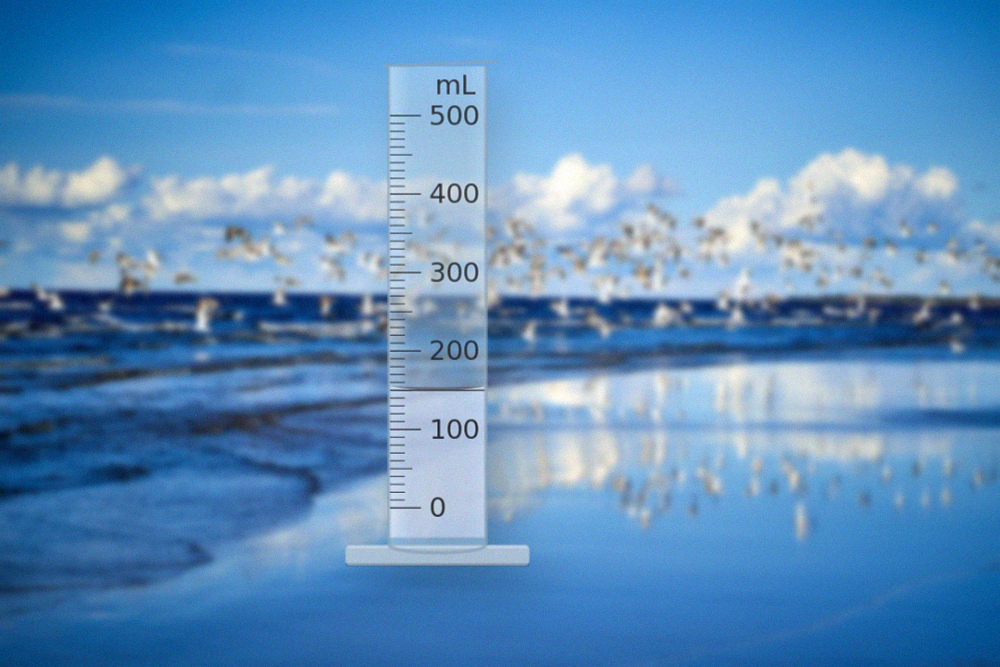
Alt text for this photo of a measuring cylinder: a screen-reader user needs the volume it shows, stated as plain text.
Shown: 150 mL
